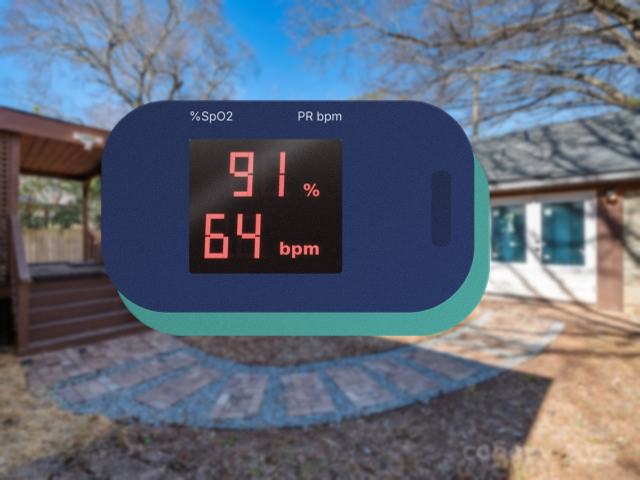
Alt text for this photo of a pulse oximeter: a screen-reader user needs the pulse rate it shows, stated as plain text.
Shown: 64 bpm
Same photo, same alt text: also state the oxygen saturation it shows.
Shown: 91 %
